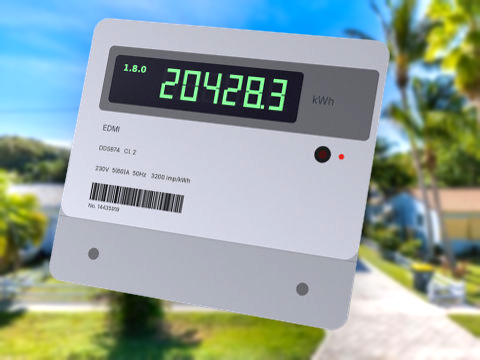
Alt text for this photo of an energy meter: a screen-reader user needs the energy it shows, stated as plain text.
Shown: 20428.3 kWh
